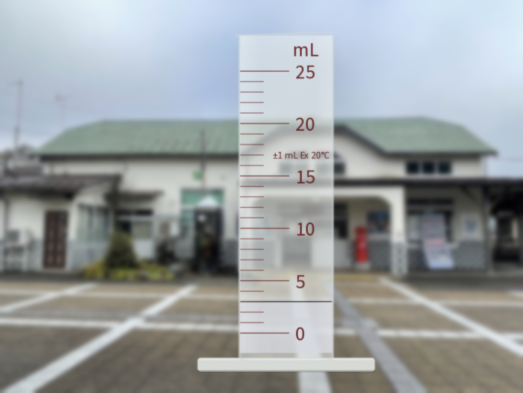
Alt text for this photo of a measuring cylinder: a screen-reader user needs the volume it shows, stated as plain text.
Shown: 3 mL
